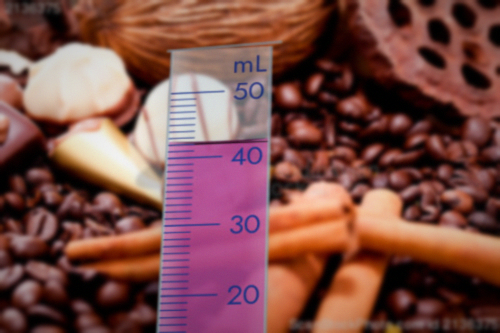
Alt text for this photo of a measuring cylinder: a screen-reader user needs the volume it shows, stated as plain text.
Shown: 42 mL
